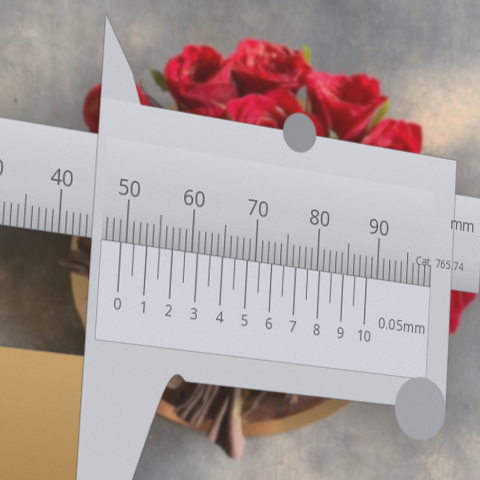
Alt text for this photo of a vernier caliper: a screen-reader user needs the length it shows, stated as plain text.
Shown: 49.2 mm
